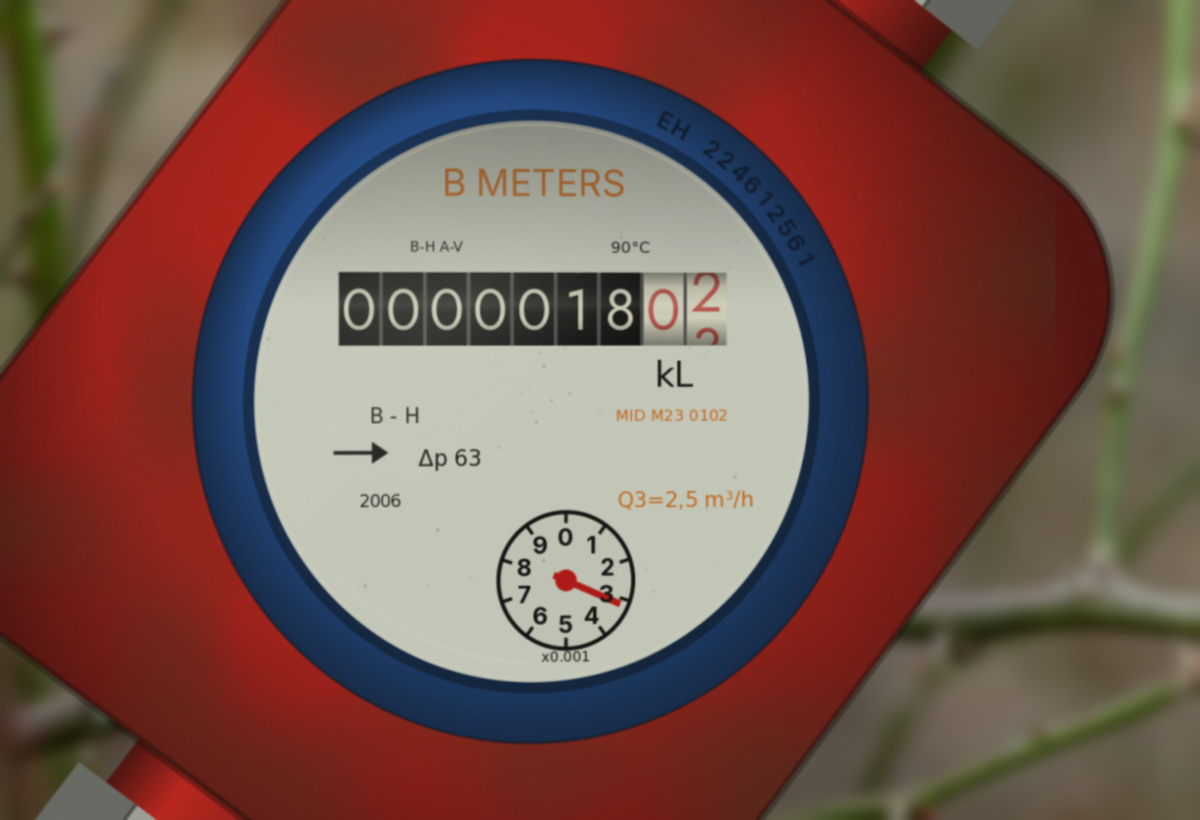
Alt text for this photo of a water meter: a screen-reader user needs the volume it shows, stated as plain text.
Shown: 18.023 kL
